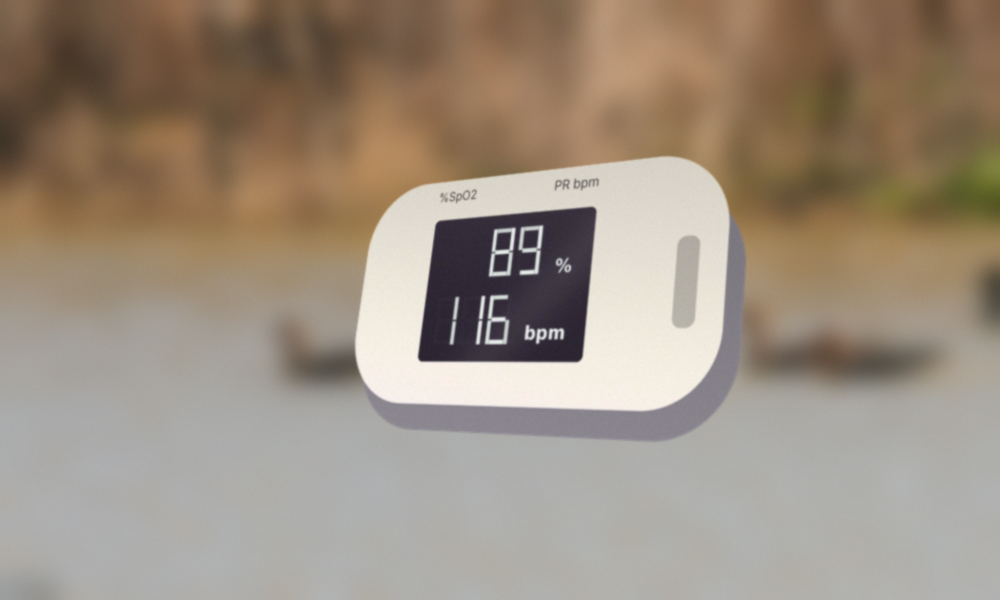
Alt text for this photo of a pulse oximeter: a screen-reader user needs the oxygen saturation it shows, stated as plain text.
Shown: 89 %
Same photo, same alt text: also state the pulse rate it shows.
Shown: 116 bpm
